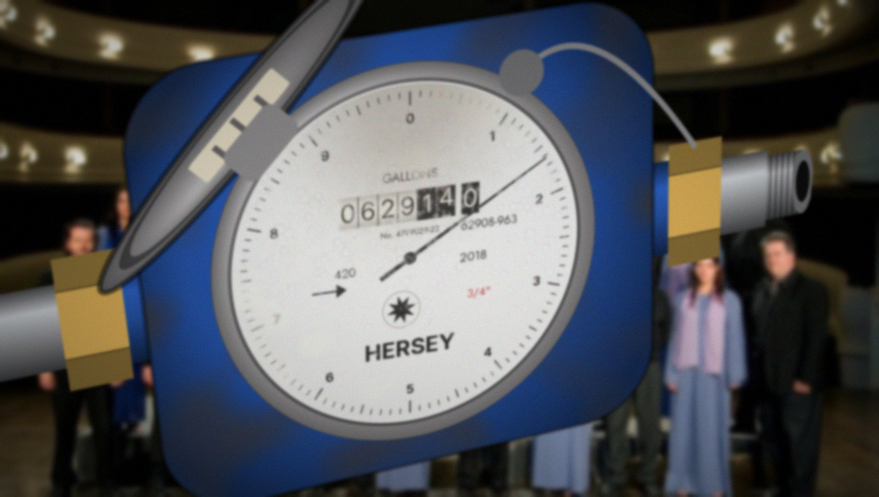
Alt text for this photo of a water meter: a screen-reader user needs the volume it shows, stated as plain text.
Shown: 629141.6 gal
